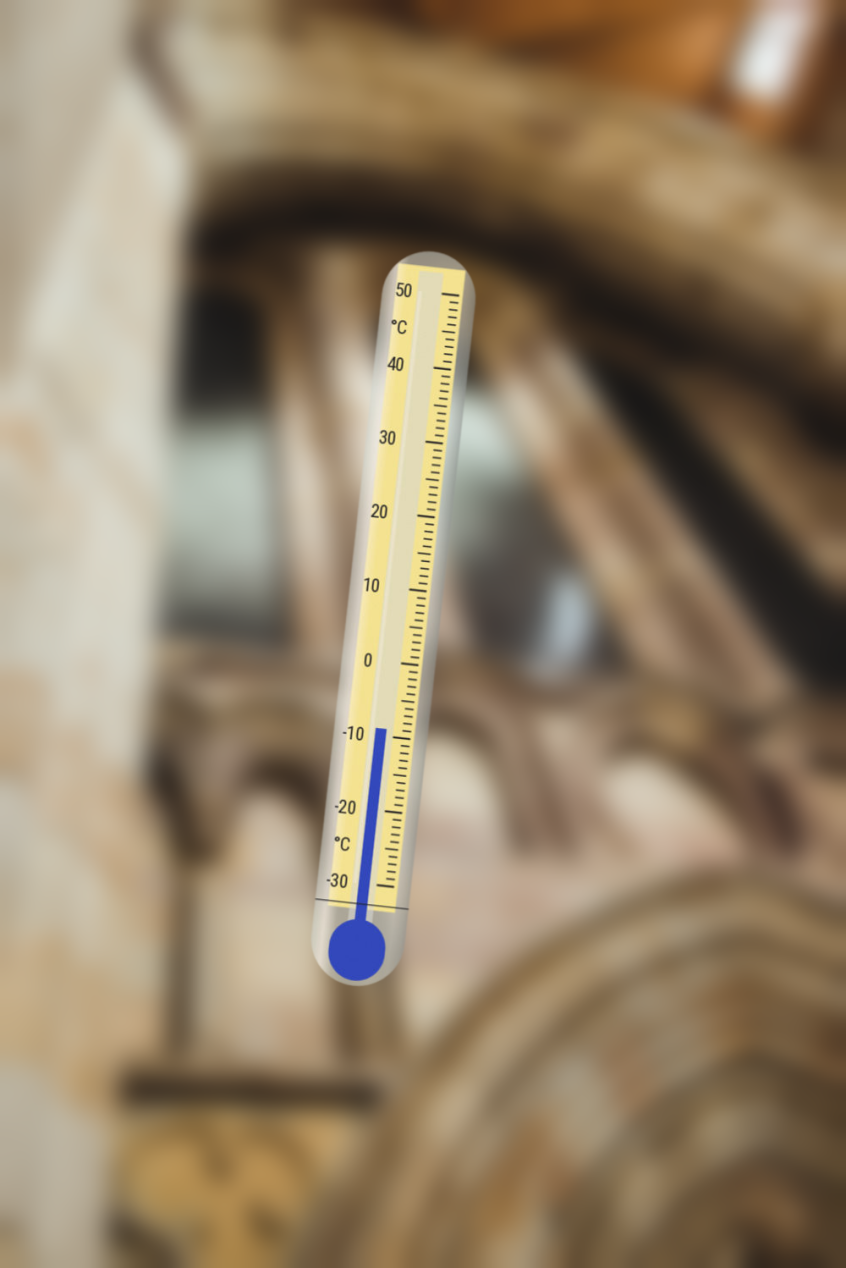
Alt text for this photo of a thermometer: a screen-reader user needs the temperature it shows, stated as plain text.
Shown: -9 °C
